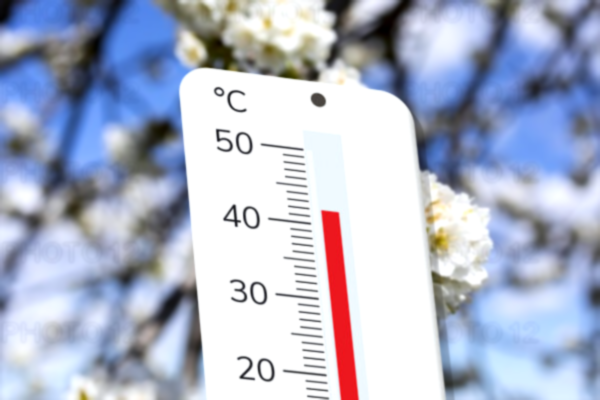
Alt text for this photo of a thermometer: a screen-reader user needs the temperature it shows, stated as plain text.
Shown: 42 °C
